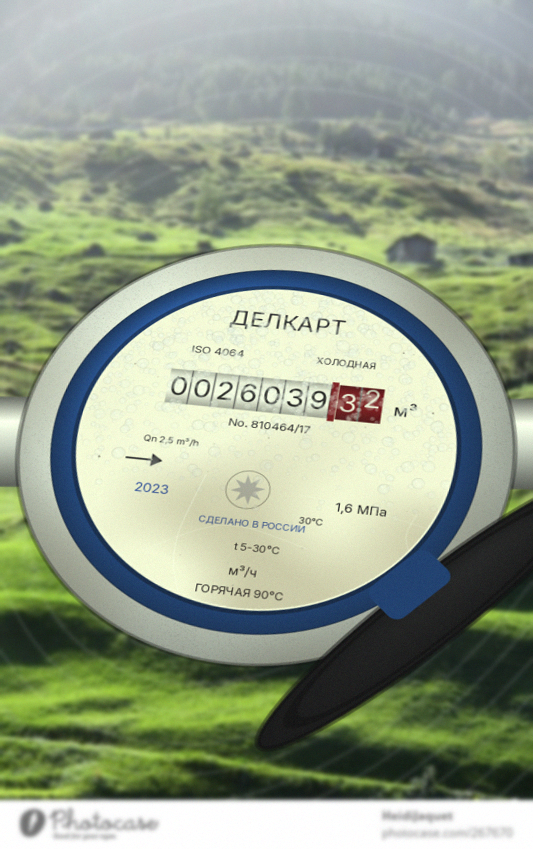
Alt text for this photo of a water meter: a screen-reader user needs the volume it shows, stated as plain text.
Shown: 26039.32 m³
